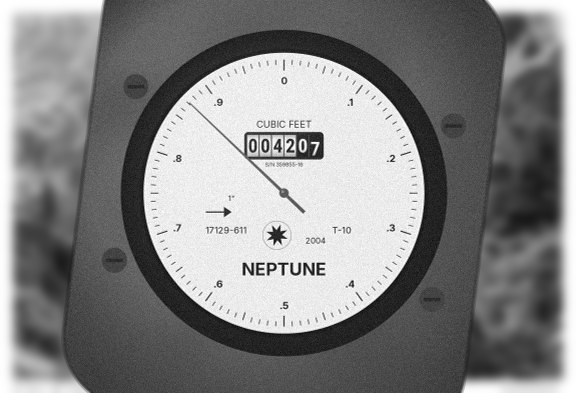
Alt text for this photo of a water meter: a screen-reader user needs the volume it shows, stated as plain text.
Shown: 4206.87 ft³
